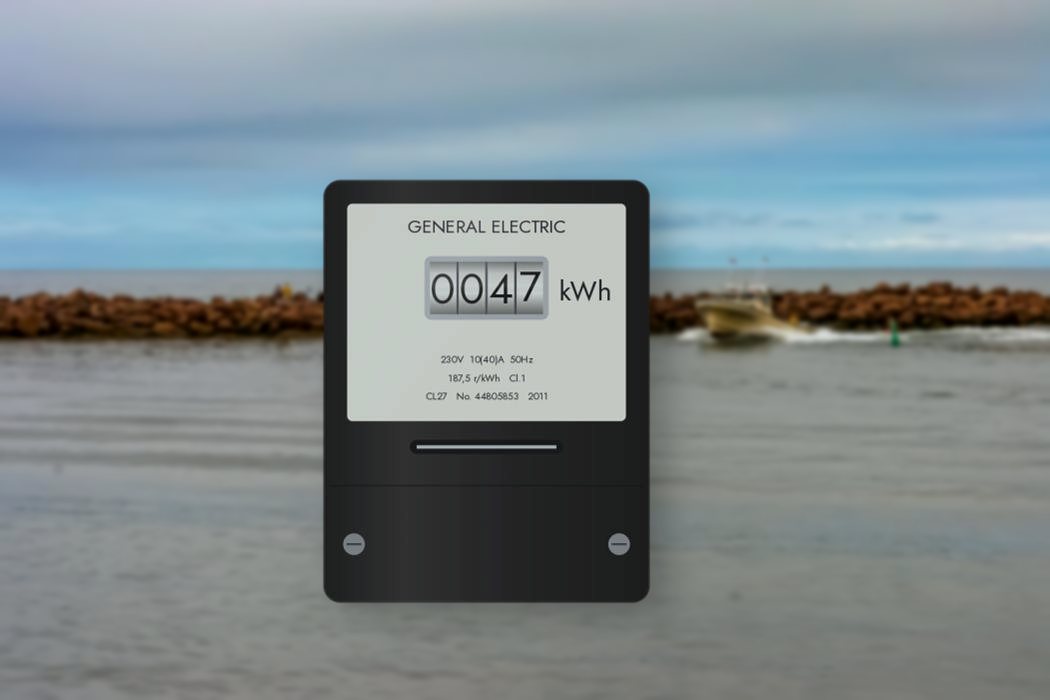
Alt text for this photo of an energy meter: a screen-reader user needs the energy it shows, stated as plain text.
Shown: 47 kWh
